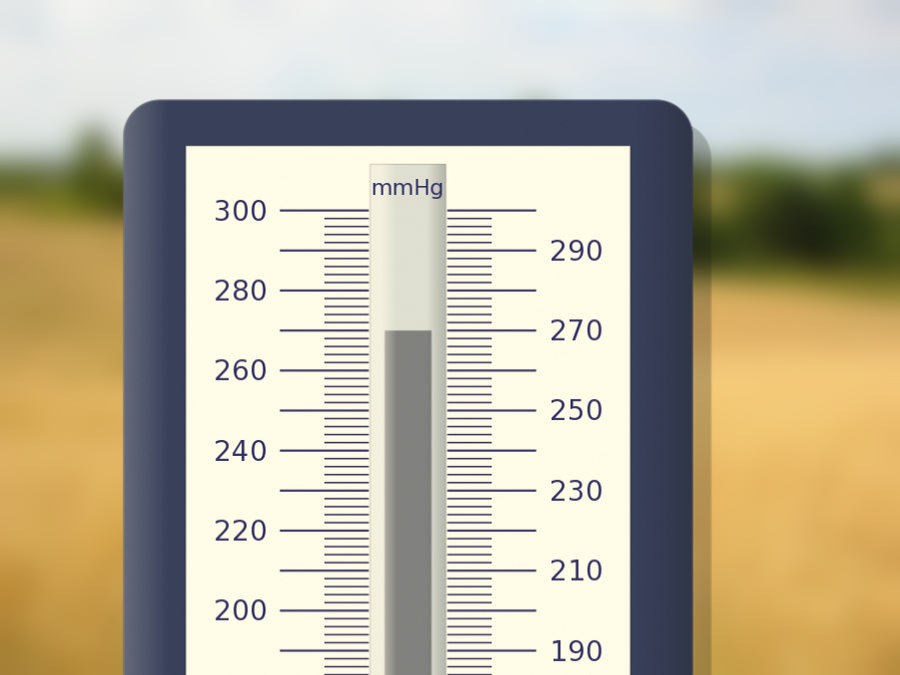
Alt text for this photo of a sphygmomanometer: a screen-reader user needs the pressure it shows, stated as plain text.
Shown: 270 mmHg
